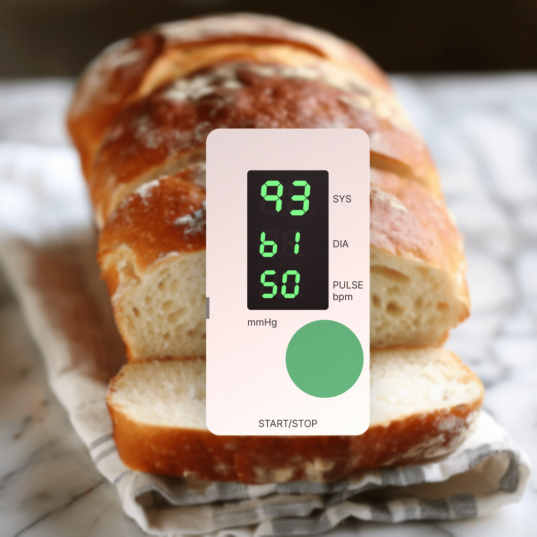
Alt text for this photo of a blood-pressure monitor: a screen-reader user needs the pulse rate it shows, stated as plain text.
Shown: 50 bpm
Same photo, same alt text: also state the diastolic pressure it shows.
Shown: 61 mmHg
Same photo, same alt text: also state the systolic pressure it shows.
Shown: 93 mmHg
